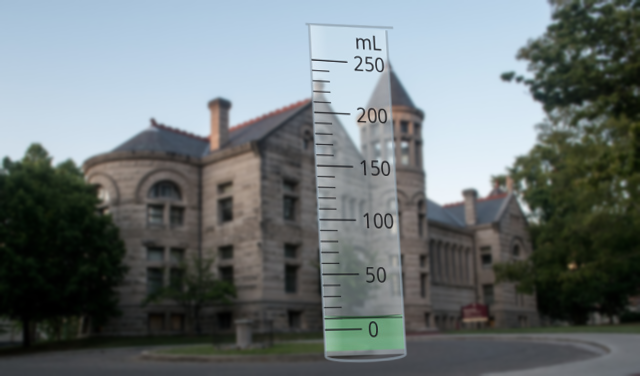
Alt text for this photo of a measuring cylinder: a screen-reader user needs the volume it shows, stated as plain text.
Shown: 10 mL
